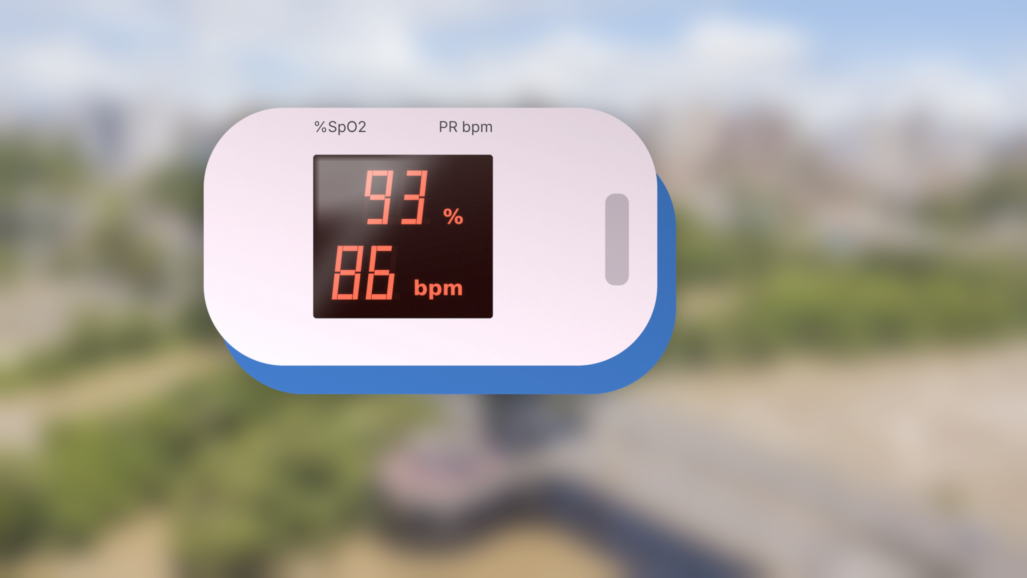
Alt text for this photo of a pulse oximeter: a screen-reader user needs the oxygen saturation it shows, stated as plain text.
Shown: 93 %
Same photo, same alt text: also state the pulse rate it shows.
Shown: 86 bpm
